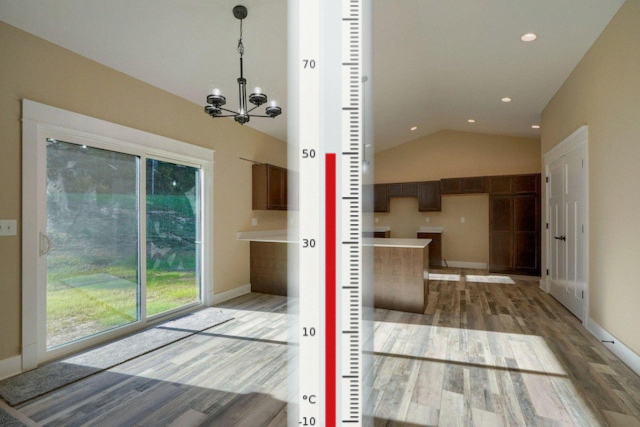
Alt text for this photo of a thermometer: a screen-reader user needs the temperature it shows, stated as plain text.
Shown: 50 °C
